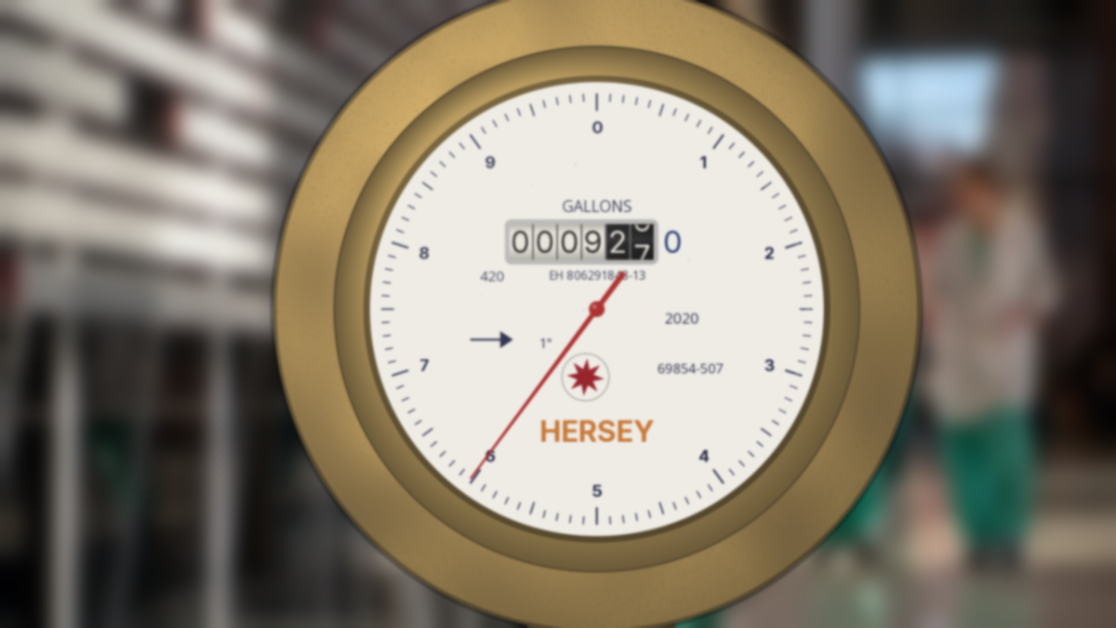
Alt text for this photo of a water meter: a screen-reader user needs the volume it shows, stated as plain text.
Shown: 9266.0 gal
